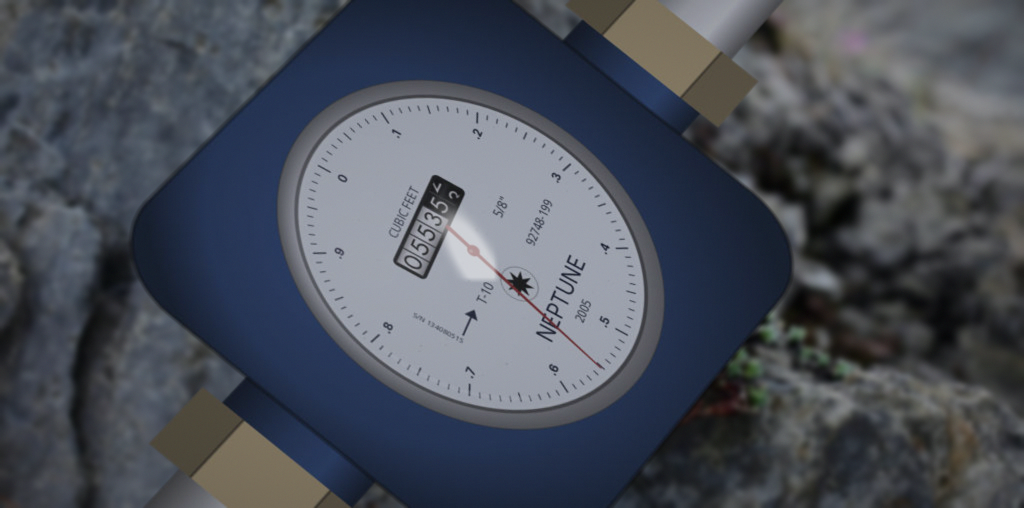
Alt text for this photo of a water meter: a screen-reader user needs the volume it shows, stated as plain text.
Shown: 55352.55 ft³
